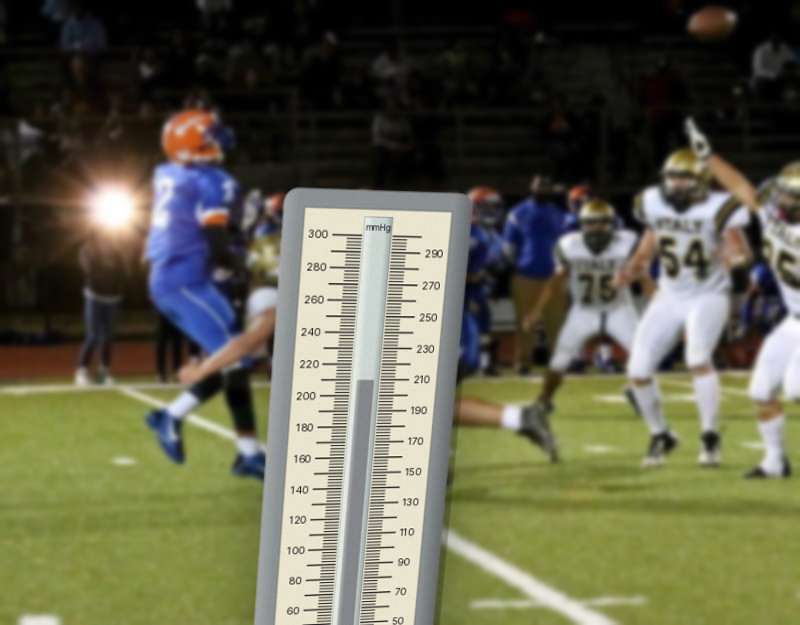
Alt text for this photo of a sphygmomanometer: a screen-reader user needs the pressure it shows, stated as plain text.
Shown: 210 mmHg
